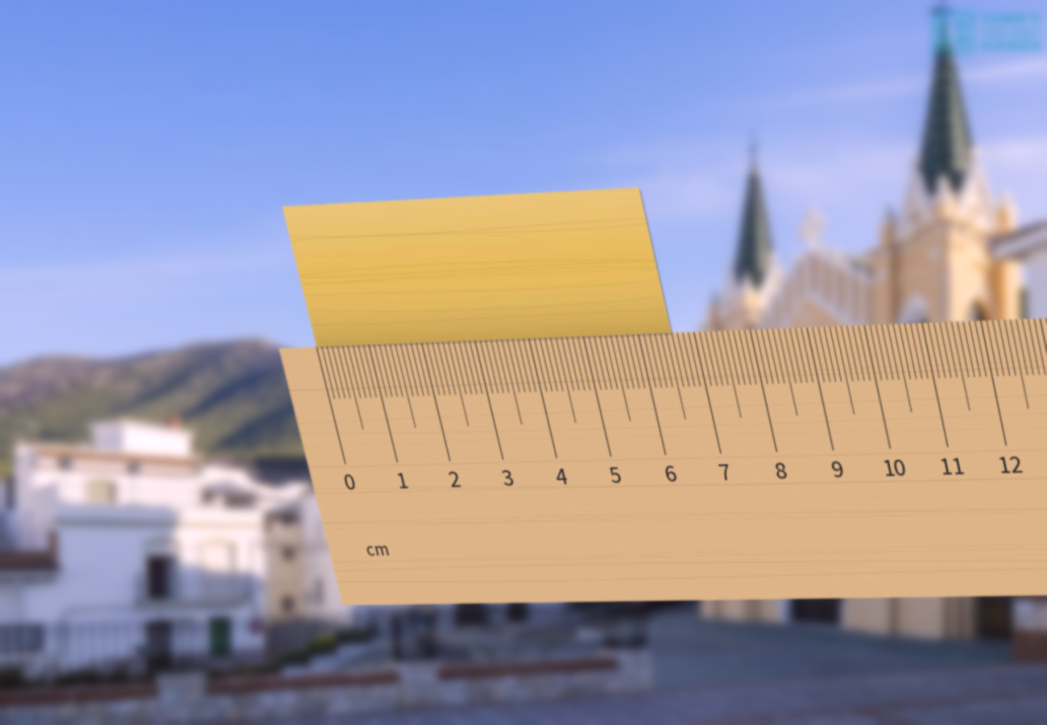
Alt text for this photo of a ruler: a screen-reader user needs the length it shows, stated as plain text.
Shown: 6.6 cm
